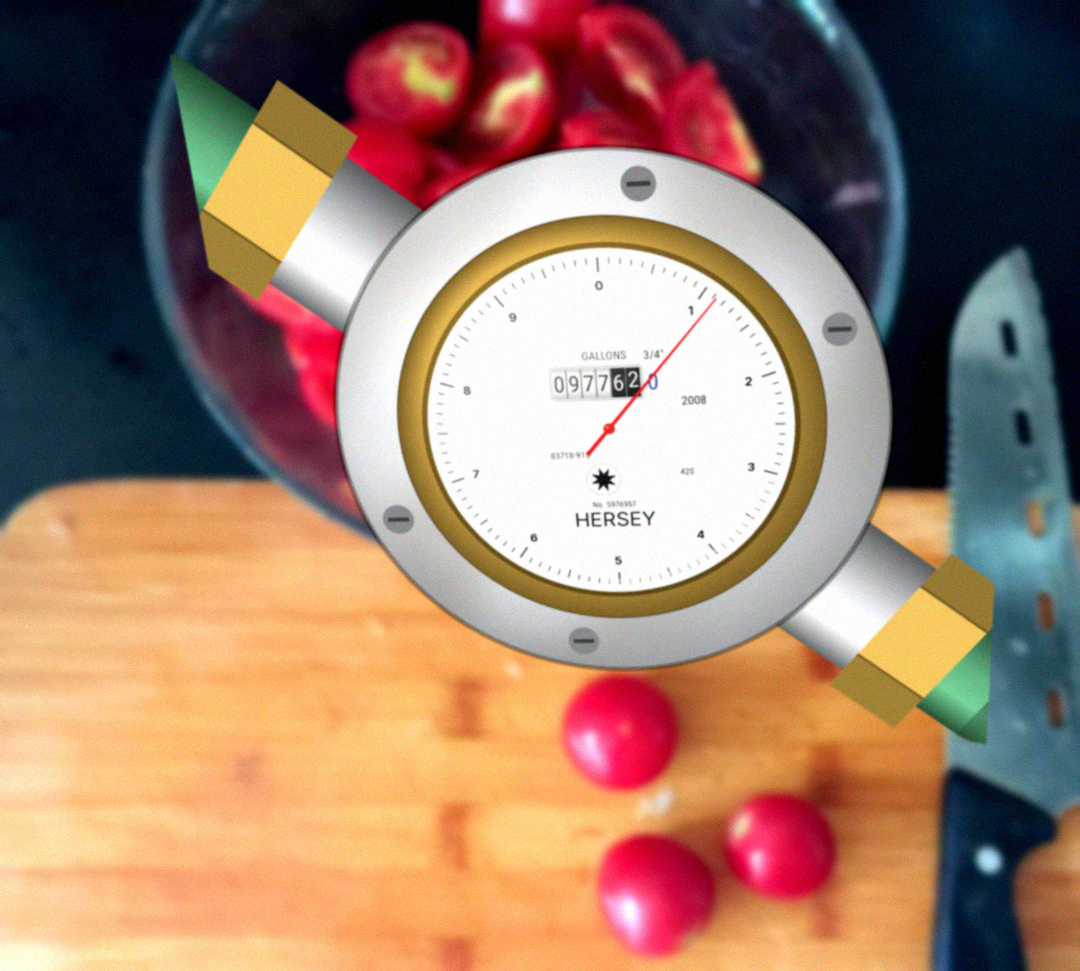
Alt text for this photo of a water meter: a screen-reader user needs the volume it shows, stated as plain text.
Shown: 977621.1 gal
